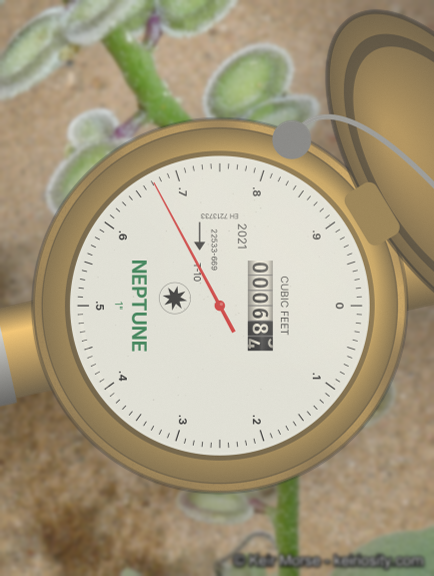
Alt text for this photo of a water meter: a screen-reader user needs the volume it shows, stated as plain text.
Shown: 683.67 ft³
